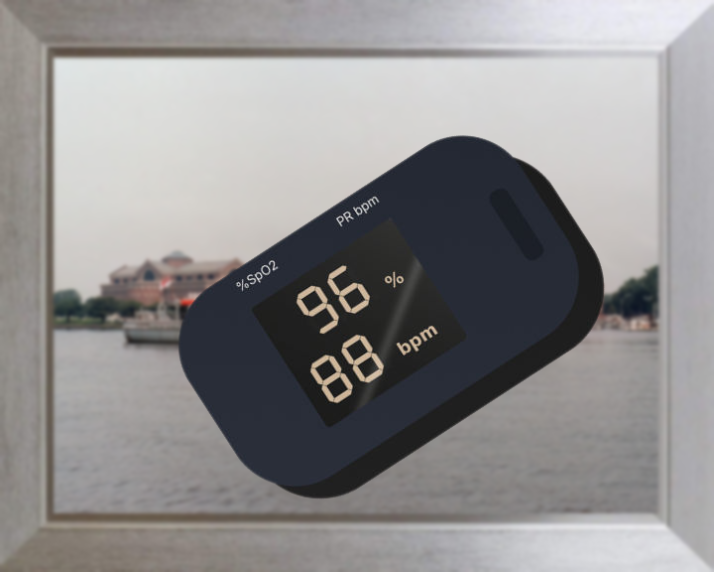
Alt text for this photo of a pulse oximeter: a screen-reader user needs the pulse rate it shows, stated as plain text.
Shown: 88 bpm
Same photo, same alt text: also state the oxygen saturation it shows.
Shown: 96 %
